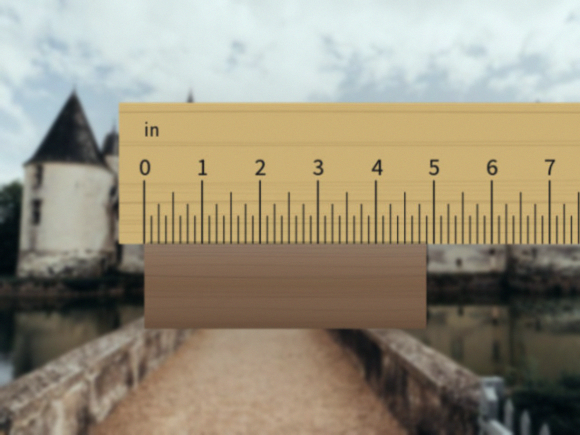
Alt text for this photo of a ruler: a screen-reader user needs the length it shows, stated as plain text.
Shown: 4.875 in
